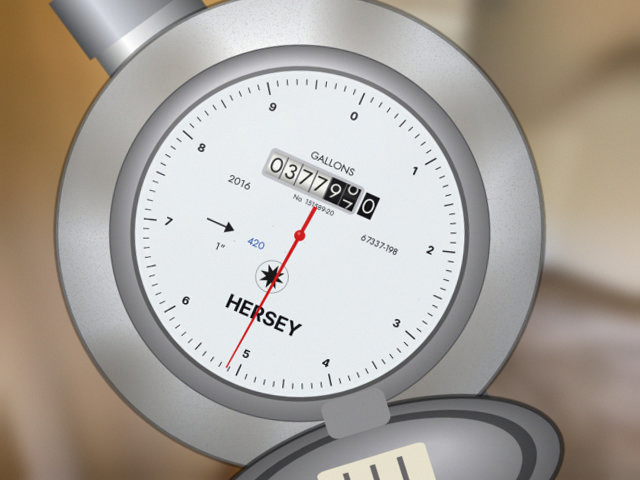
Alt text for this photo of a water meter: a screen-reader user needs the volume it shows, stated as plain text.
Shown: 377965.1 gal
